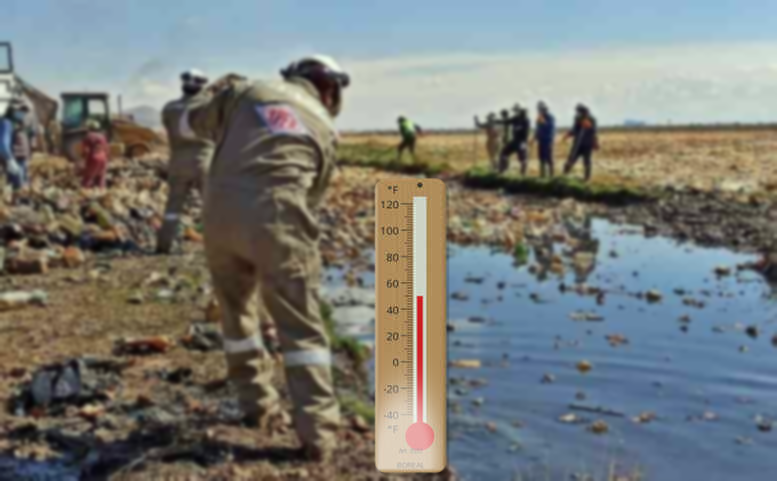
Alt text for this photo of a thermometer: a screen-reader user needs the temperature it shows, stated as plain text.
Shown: 50 °F
